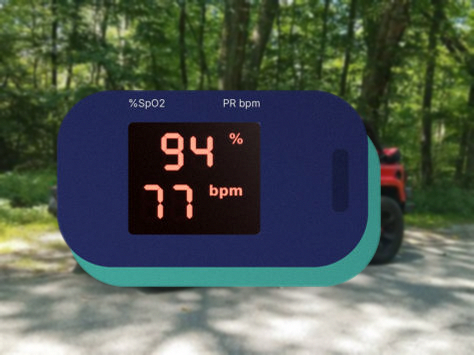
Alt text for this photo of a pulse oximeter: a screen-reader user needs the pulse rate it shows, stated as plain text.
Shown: 77 bpm
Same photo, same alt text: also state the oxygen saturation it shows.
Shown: 94 %
